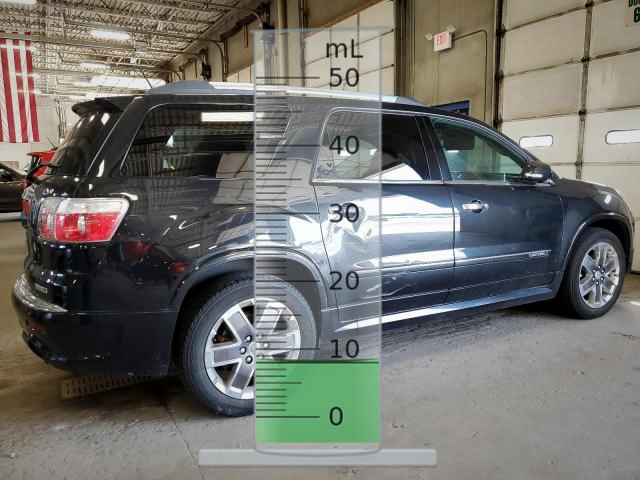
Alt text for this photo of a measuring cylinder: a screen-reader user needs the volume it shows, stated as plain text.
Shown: 8 mL
